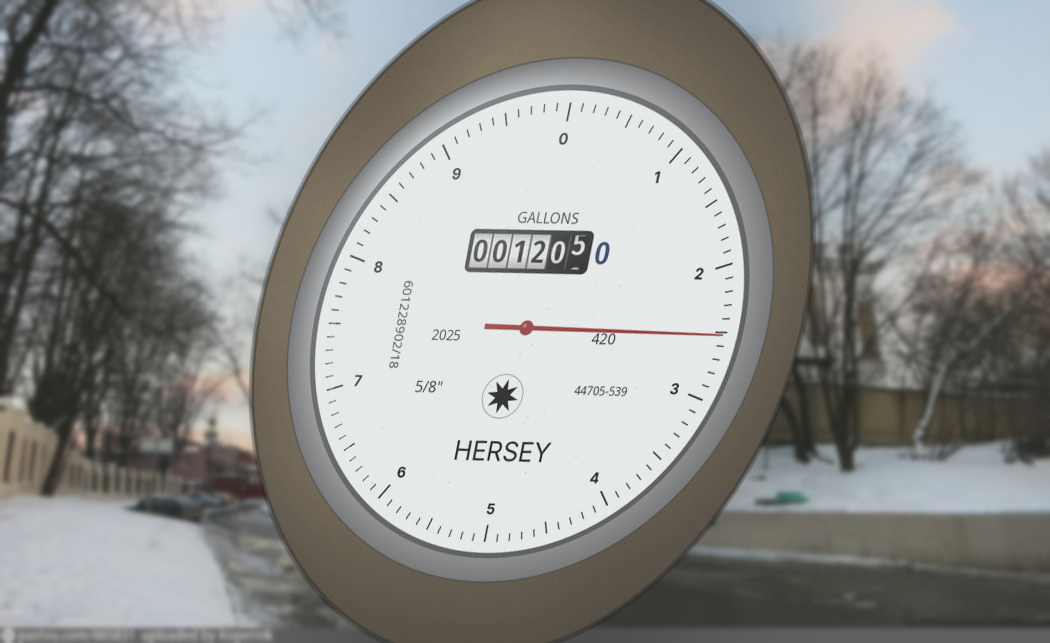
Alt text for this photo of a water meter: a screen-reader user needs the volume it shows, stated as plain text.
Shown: 12052.5 gal
